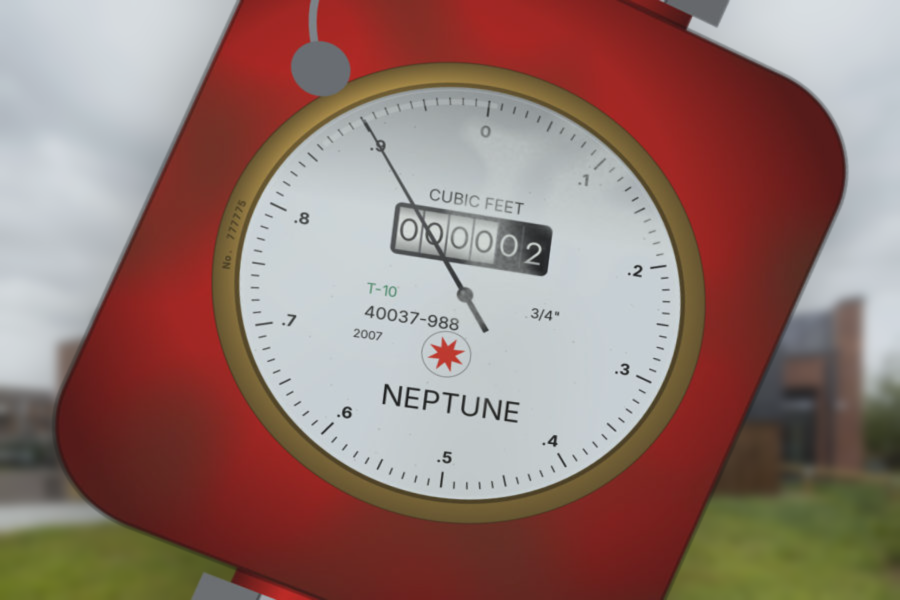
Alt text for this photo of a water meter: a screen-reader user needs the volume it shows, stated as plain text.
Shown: 1.90 ft³
